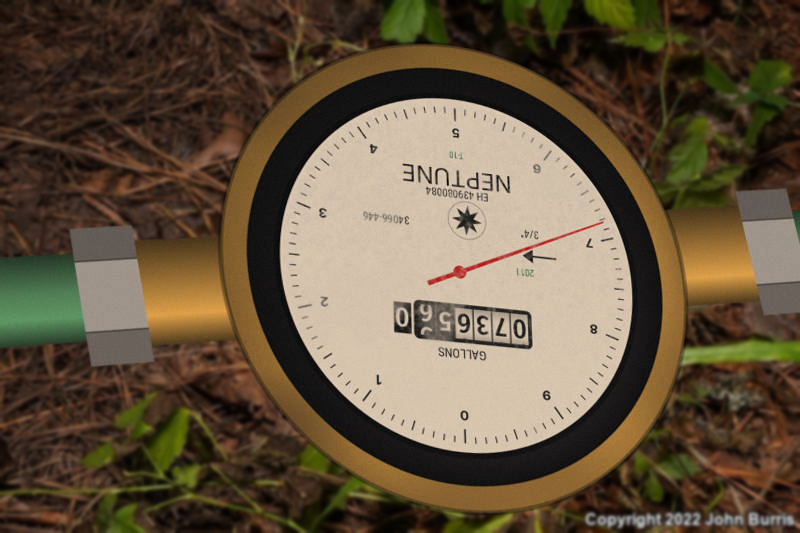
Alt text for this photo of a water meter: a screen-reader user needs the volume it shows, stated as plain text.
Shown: 736556.8 gal
